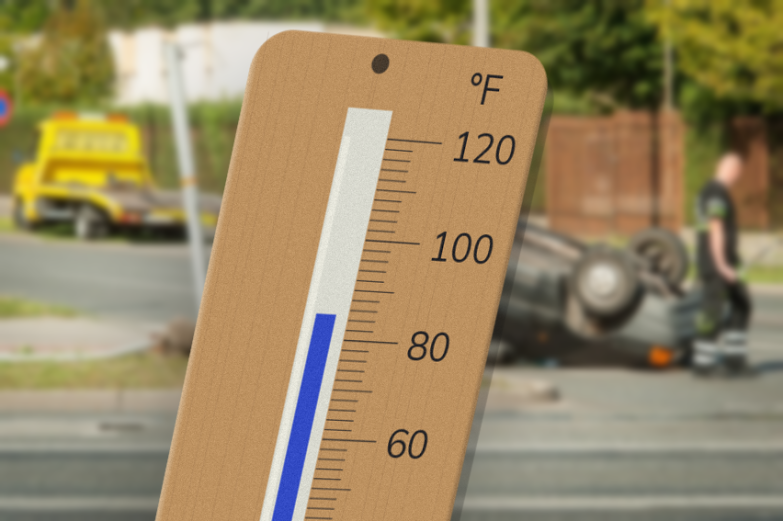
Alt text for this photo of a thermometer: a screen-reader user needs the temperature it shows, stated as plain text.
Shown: 85 °F
